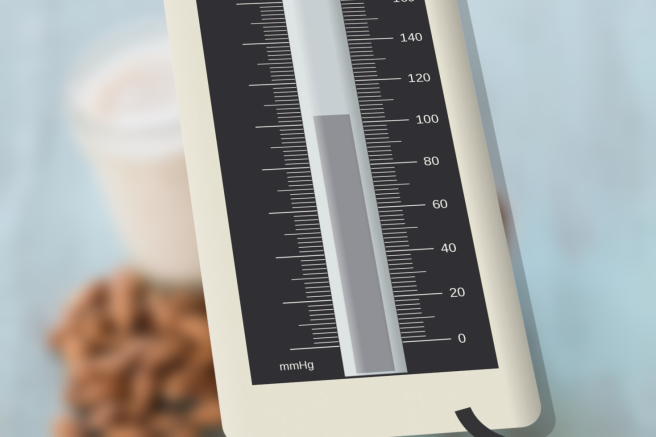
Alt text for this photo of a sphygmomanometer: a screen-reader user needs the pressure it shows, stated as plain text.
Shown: 104 mmHg
